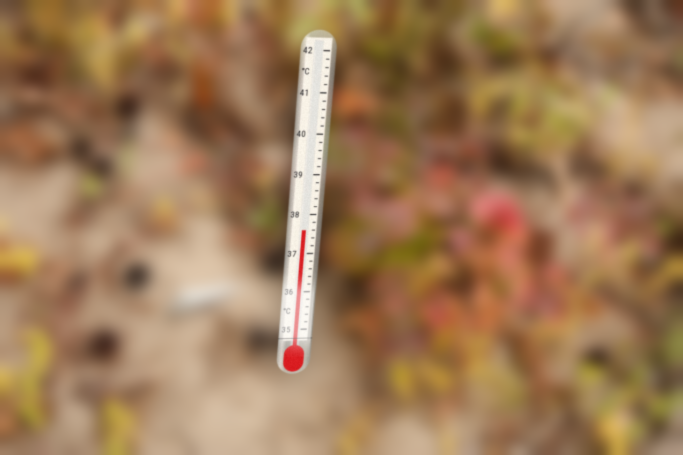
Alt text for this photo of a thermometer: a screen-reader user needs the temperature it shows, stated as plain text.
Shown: 37.6 °C
